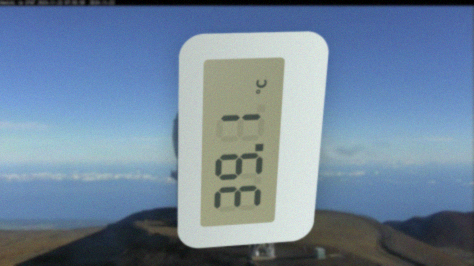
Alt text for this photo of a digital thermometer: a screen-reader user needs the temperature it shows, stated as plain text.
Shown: 39.1 °C
